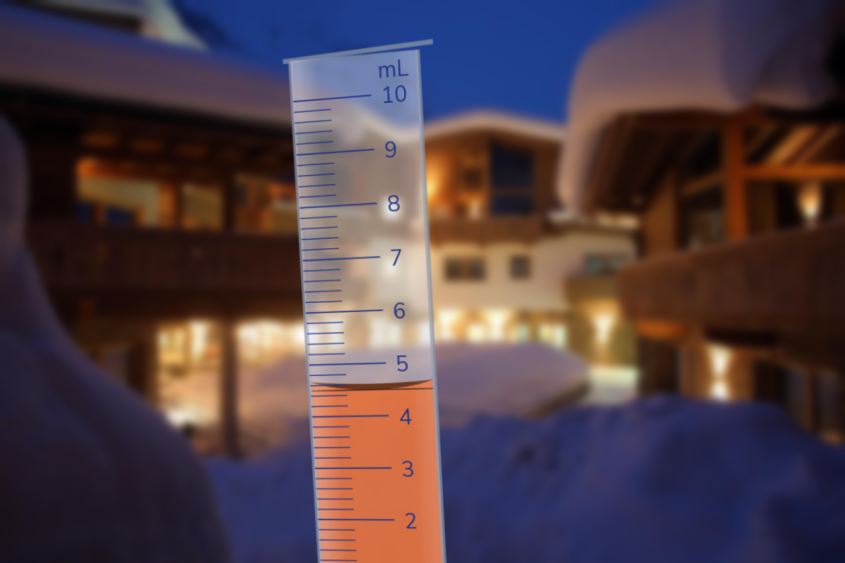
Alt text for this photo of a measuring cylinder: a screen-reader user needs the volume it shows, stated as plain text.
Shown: 4.5 mL
